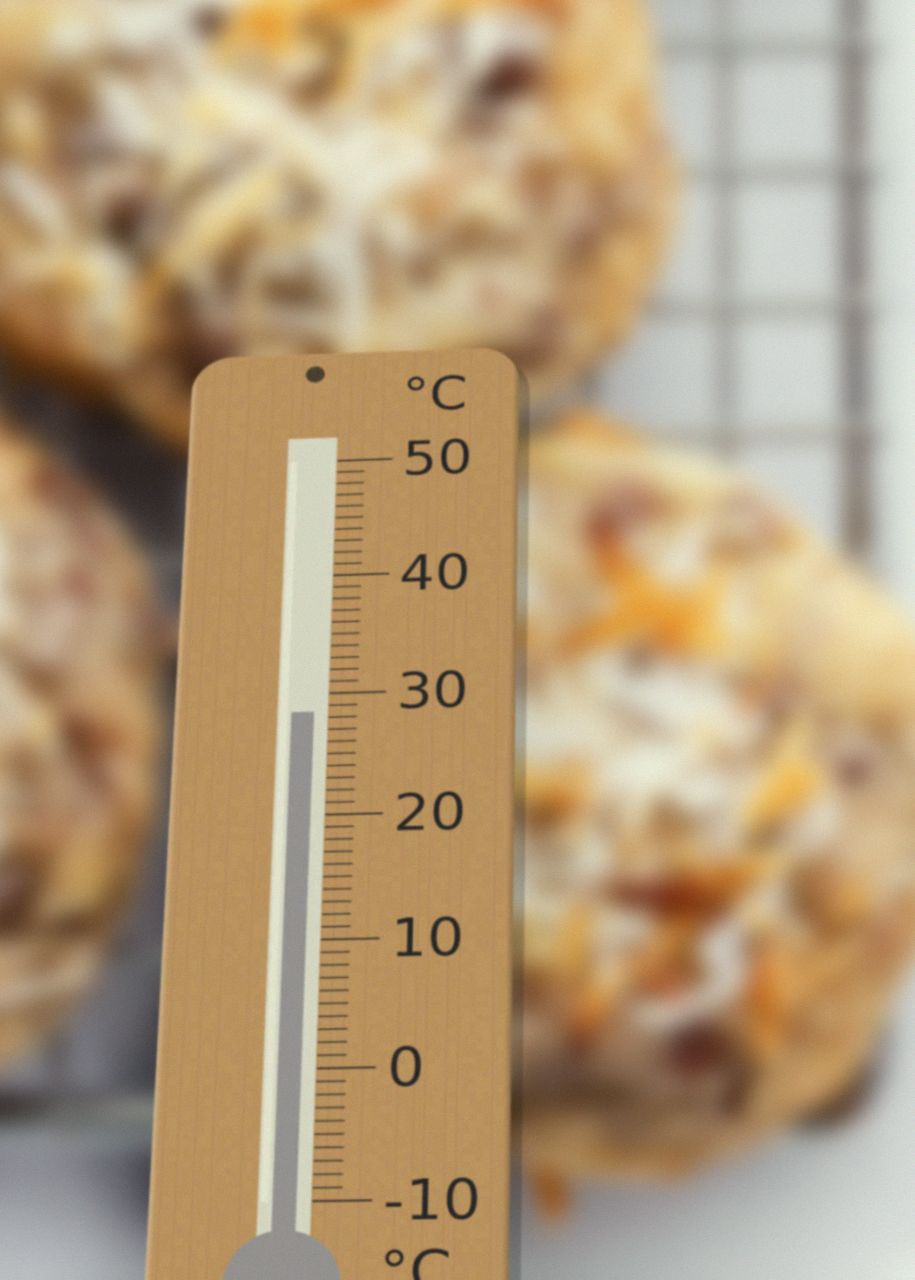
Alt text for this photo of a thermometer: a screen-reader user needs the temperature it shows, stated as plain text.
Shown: 28.5 °C
